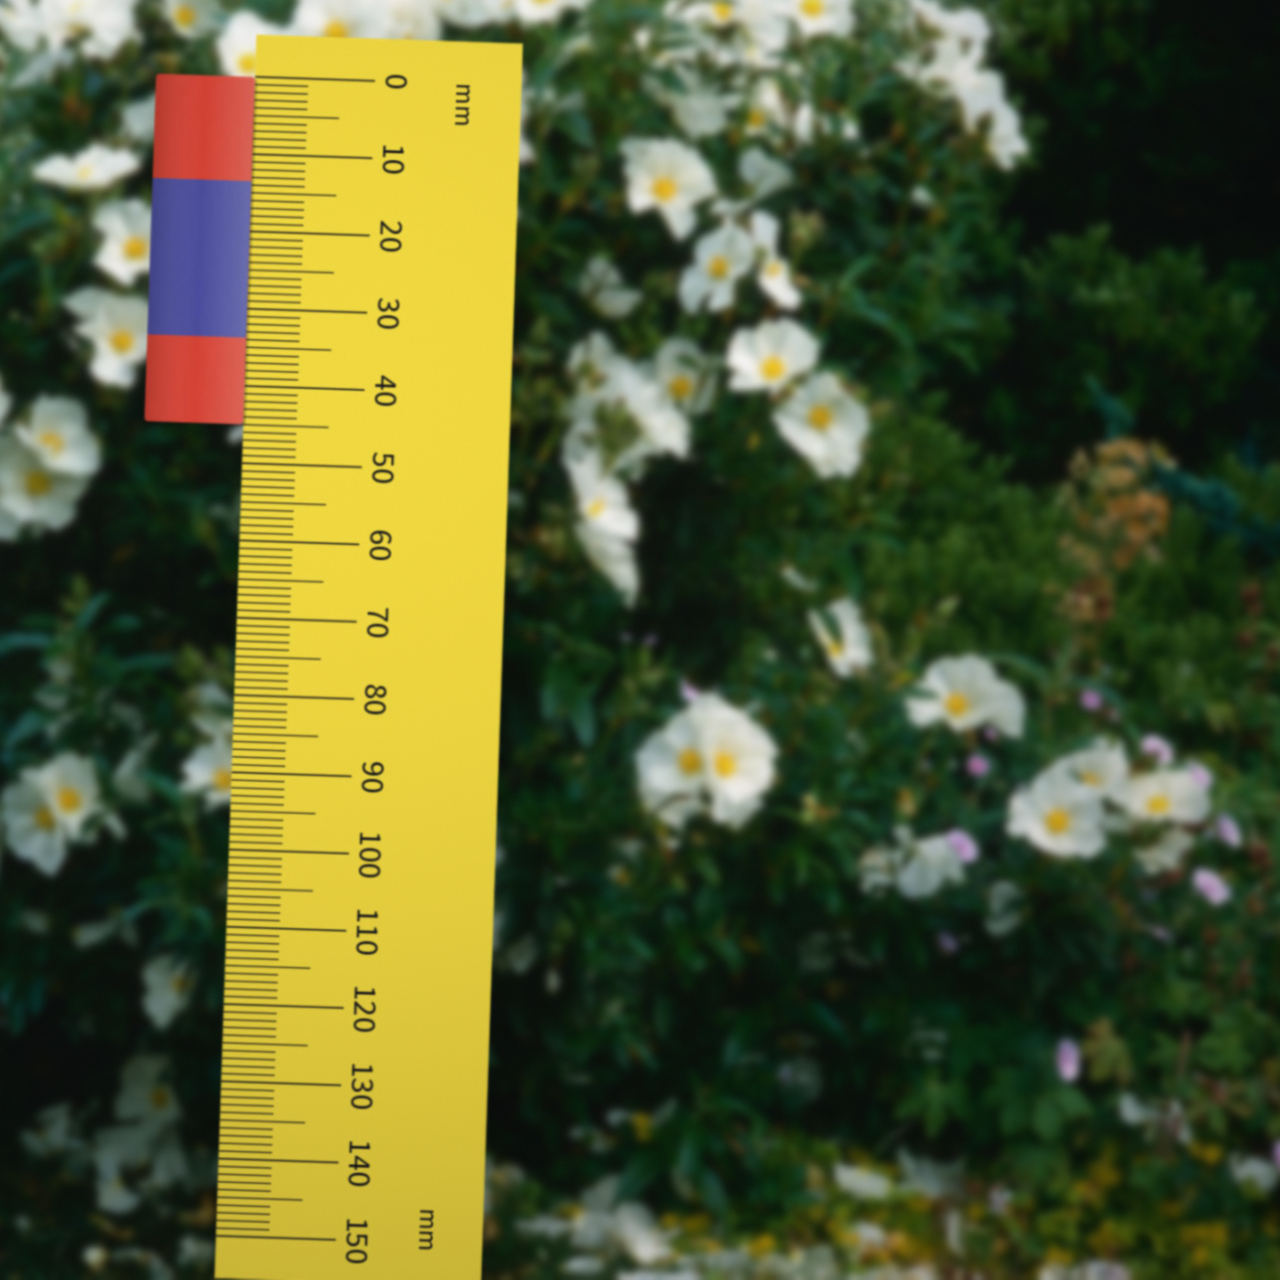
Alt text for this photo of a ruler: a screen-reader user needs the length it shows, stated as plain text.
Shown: 45 mm
